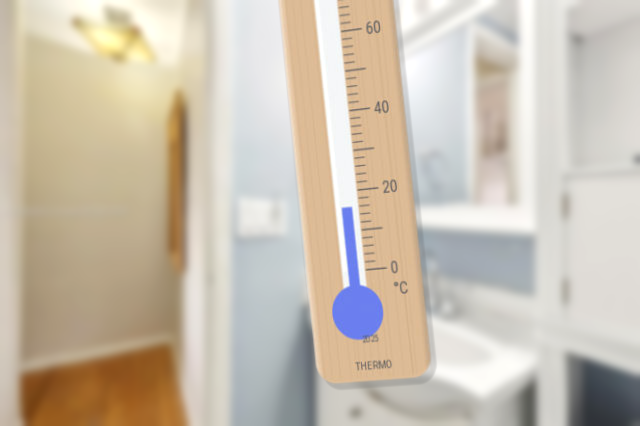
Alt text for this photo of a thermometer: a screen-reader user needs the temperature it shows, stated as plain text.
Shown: 16 °C
